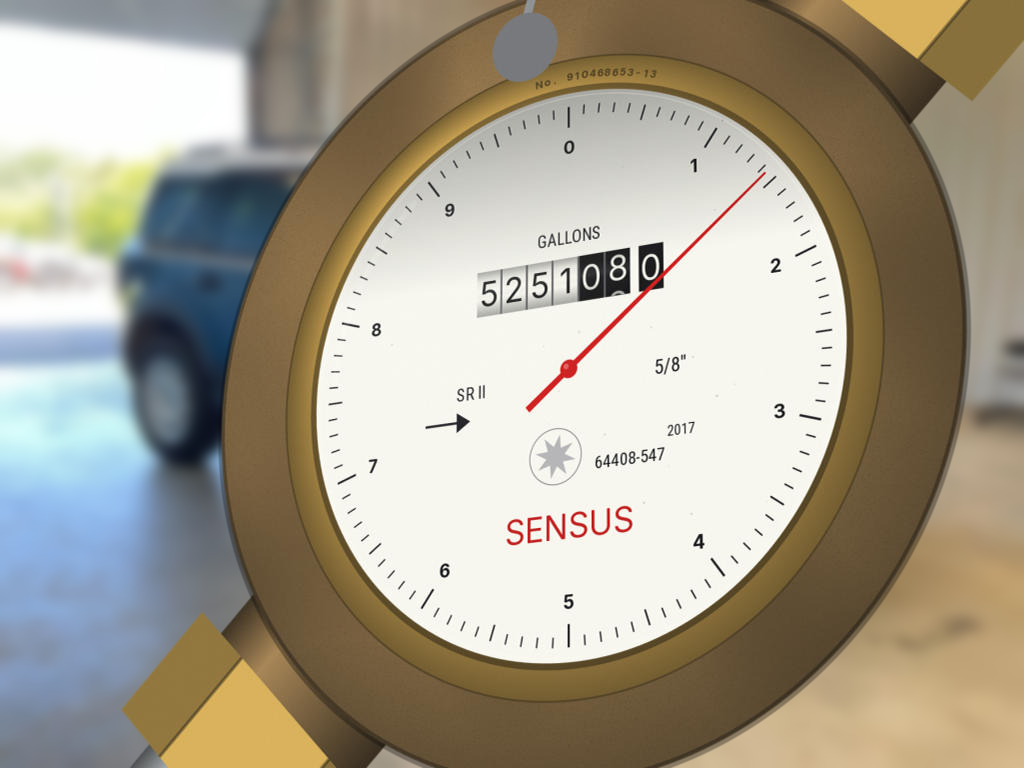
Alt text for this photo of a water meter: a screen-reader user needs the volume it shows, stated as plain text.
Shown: 5251081.4 gal
